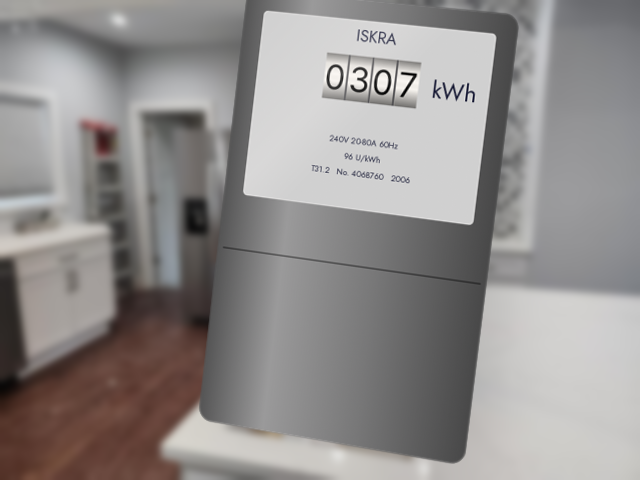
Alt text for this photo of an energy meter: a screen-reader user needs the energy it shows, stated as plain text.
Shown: 307 kWh
